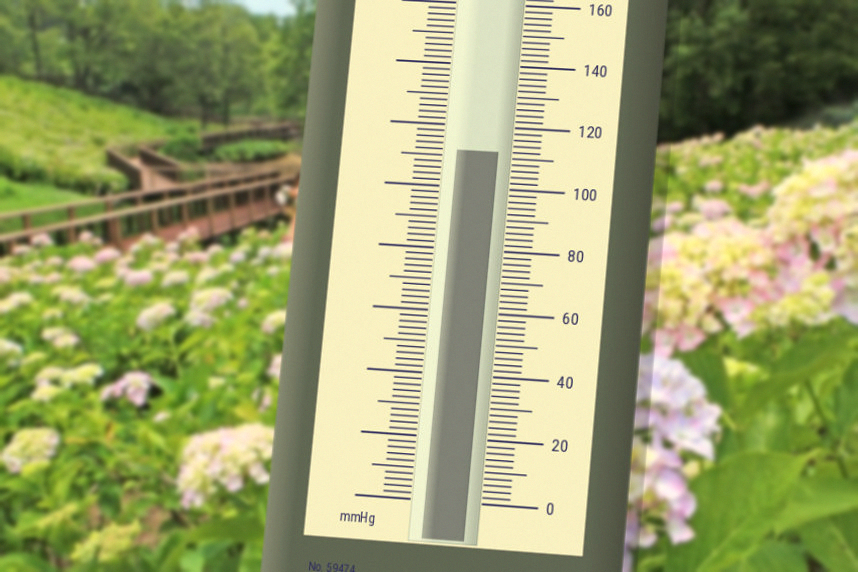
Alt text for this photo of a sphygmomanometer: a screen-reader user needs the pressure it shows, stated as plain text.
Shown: 112 mmHg
